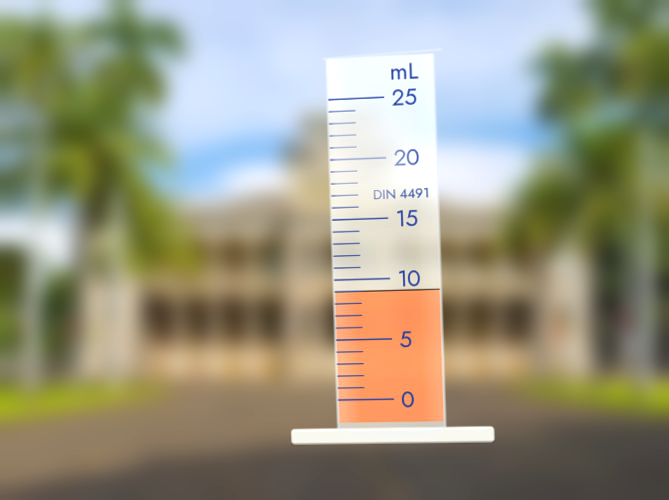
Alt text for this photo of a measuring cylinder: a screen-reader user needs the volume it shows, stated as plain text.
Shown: 9 mL
